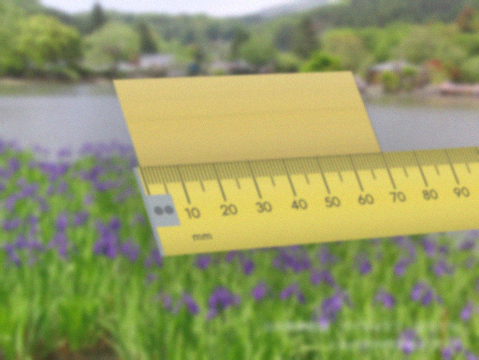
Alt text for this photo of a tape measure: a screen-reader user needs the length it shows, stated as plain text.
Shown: 70 mm
